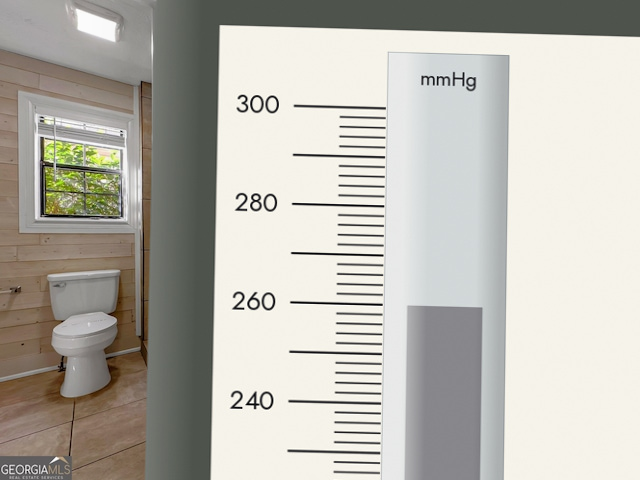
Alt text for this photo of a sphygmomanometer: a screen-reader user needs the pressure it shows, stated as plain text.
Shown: 260 mmHg
